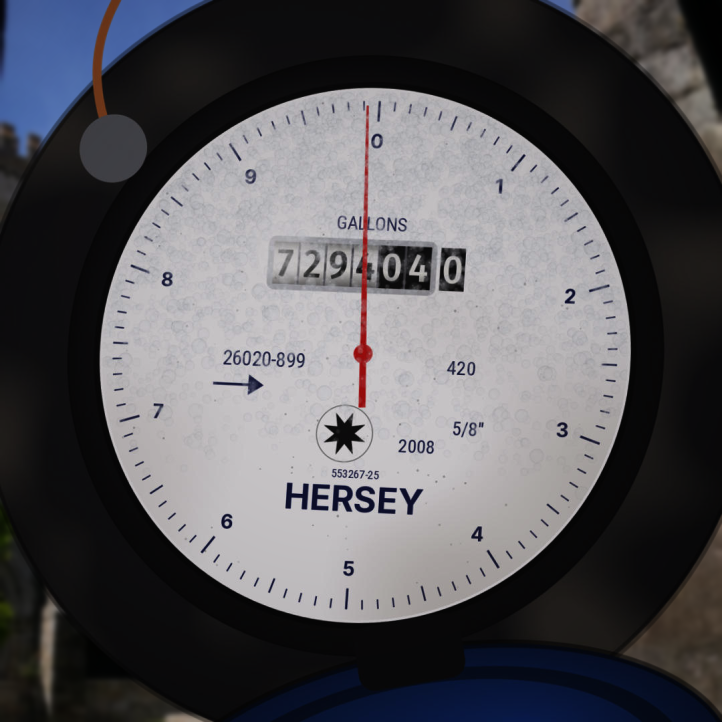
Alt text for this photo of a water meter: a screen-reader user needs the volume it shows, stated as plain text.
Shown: 7294039.9 gal
